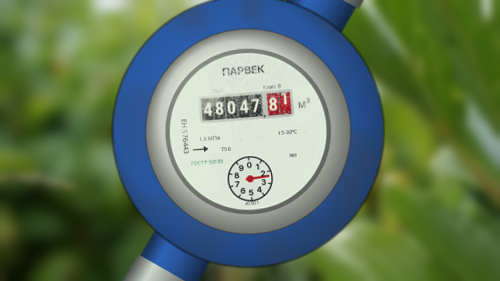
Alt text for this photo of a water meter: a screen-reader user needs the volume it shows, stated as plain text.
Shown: 48047.812 m³
